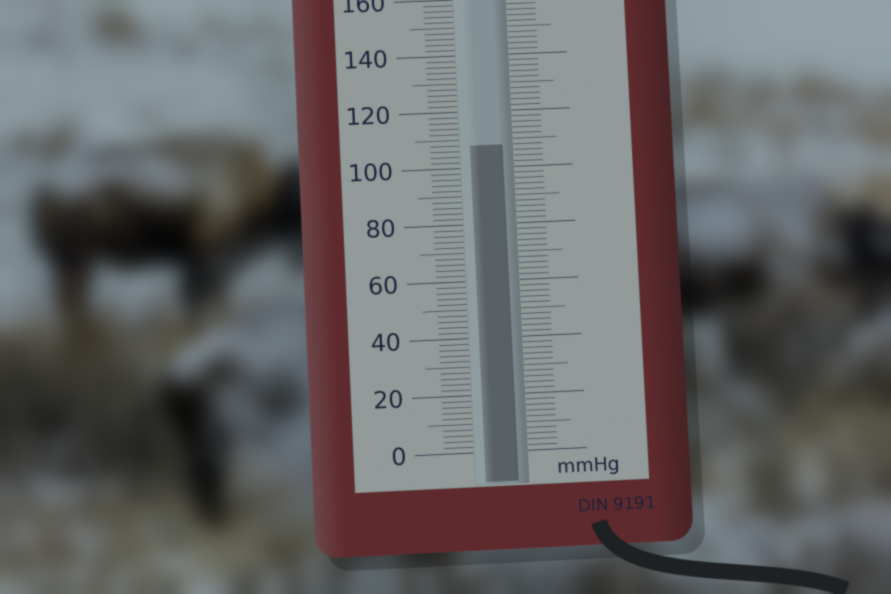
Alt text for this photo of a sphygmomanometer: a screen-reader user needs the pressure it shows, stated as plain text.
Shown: 108 mmHg
